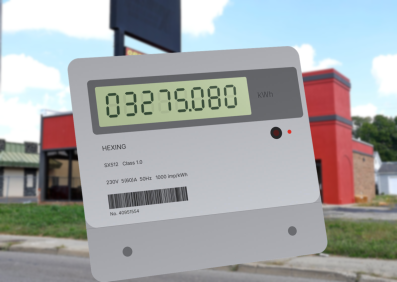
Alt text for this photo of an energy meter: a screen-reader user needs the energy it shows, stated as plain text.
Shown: 3275.080 kWh
